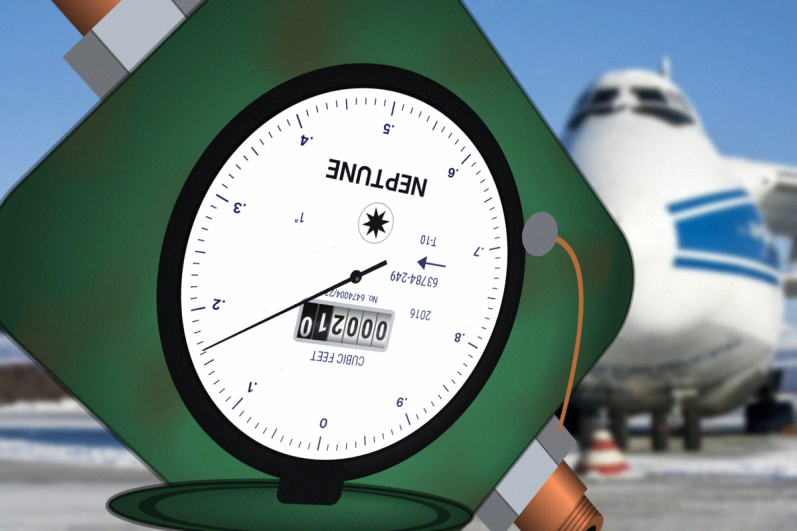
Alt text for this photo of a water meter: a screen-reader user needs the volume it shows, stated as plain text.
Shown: 210.16 ft³
